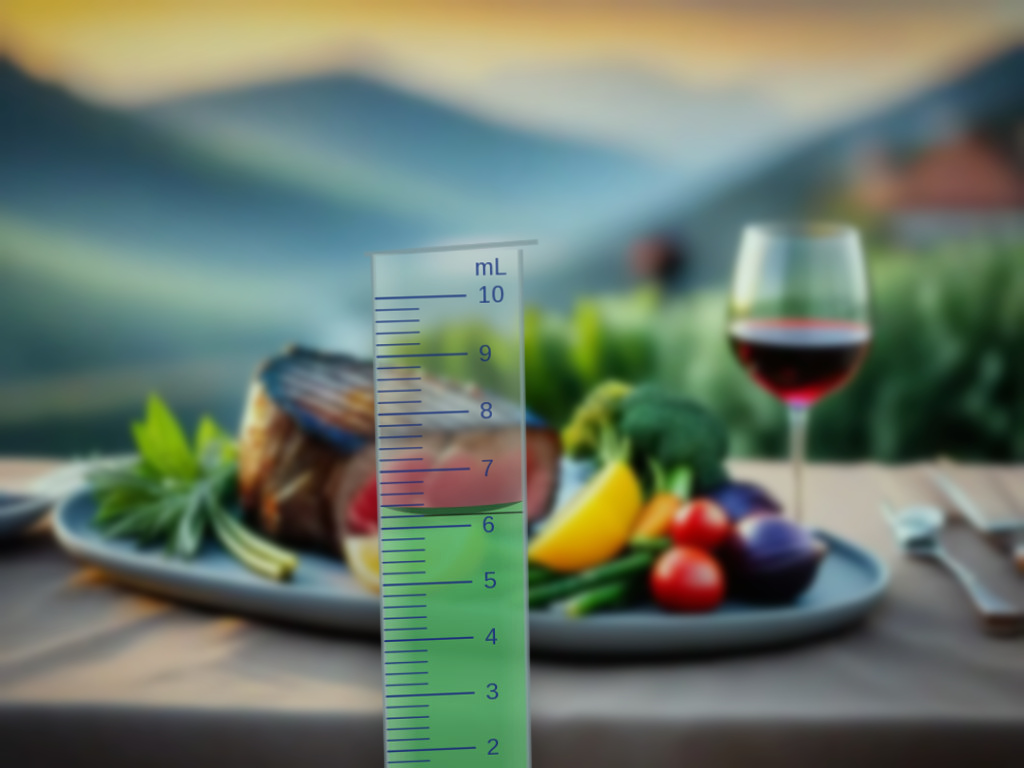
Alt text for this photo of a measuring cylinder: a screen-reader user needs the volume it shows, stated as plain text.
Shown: 6.2 mL
